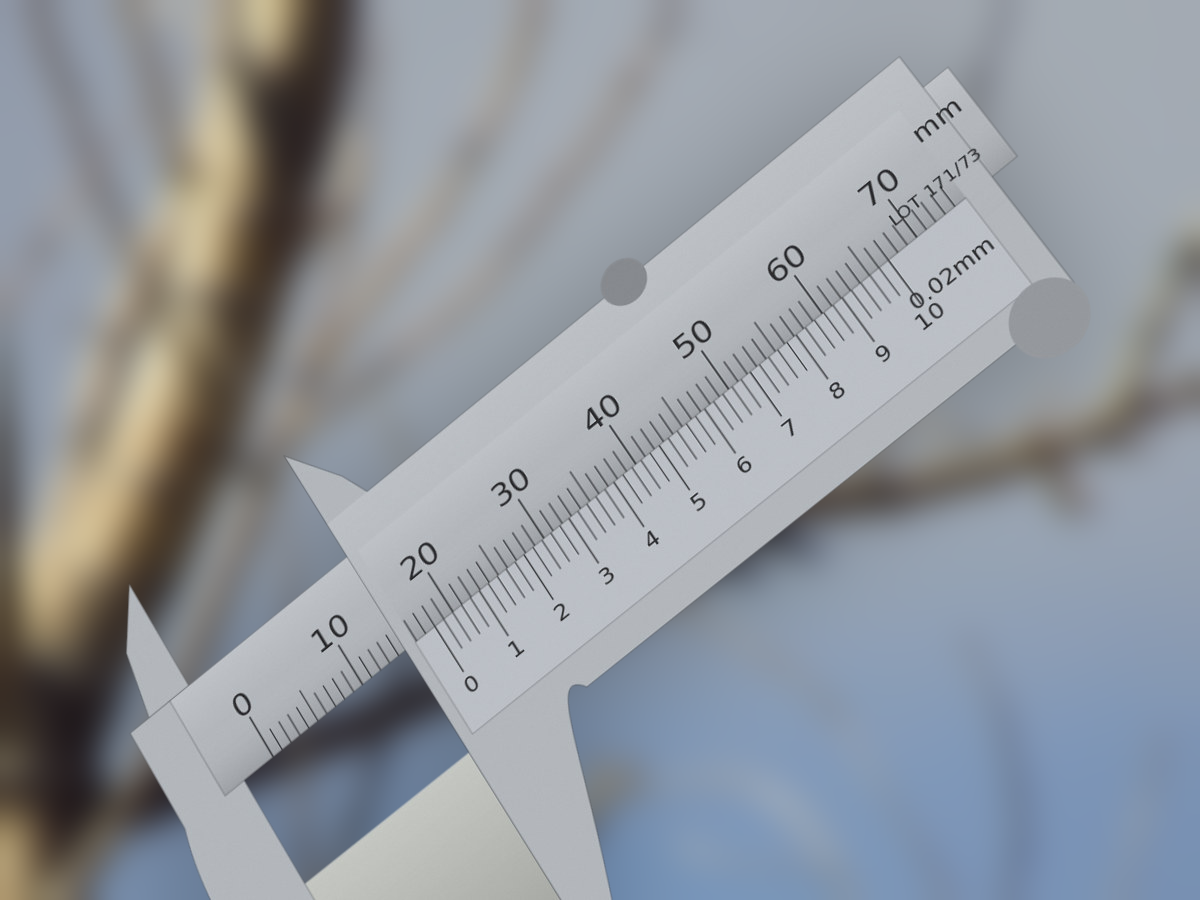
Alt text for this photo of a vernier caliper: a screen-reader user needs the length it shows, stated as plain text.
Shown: 18.0 mm
